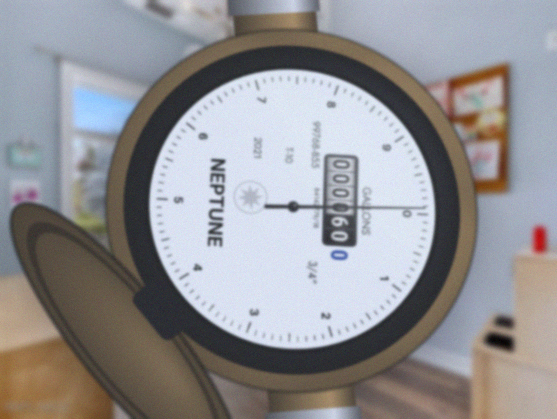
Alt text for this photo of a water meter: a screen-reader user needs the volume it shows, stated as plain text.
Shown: 599.9 gal
